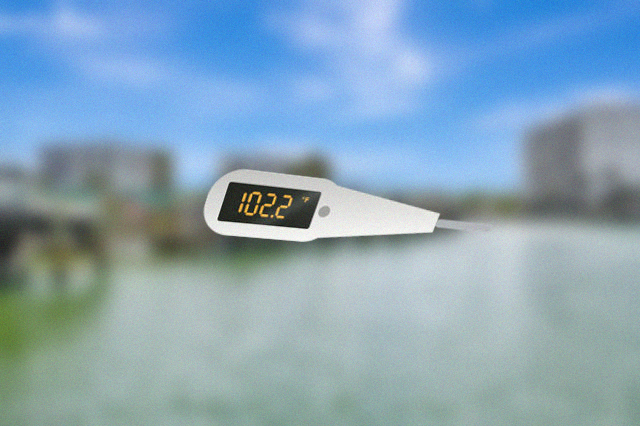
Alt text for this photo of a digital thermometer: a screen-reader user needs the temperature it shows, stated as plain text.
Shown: 102.2 °F
